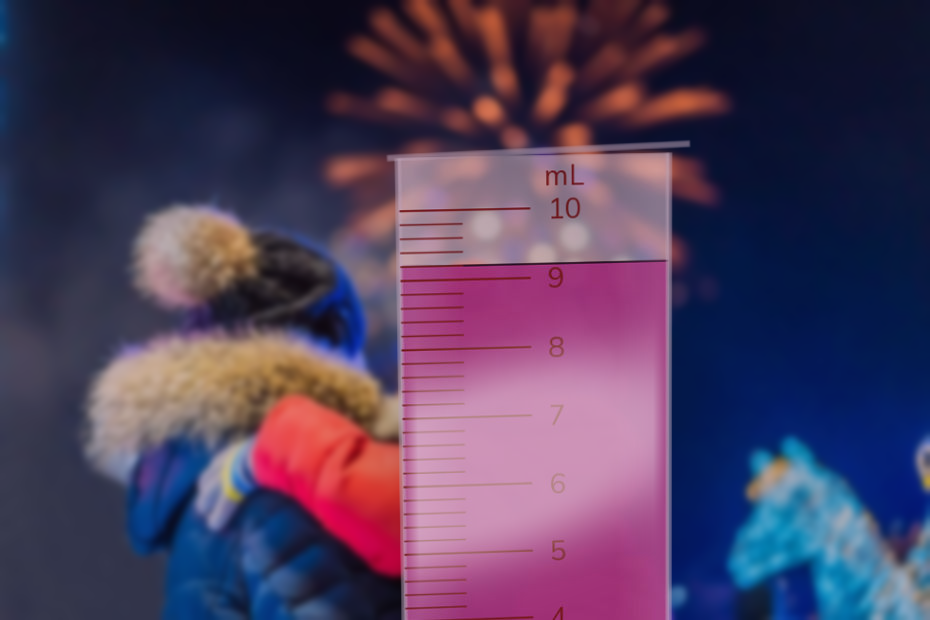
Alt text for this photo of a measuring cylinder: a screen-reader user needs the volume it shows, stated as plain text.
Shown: 9.2 mL
